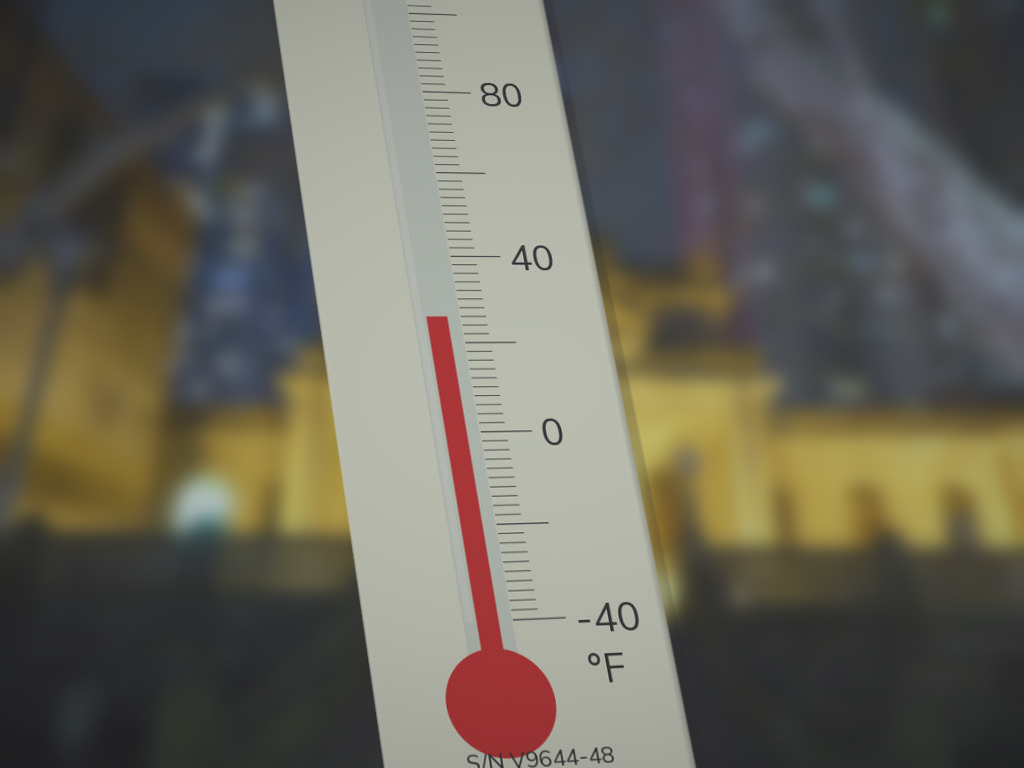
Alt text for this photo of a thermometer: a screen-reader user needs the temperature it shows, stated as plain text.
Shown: 26 °F
